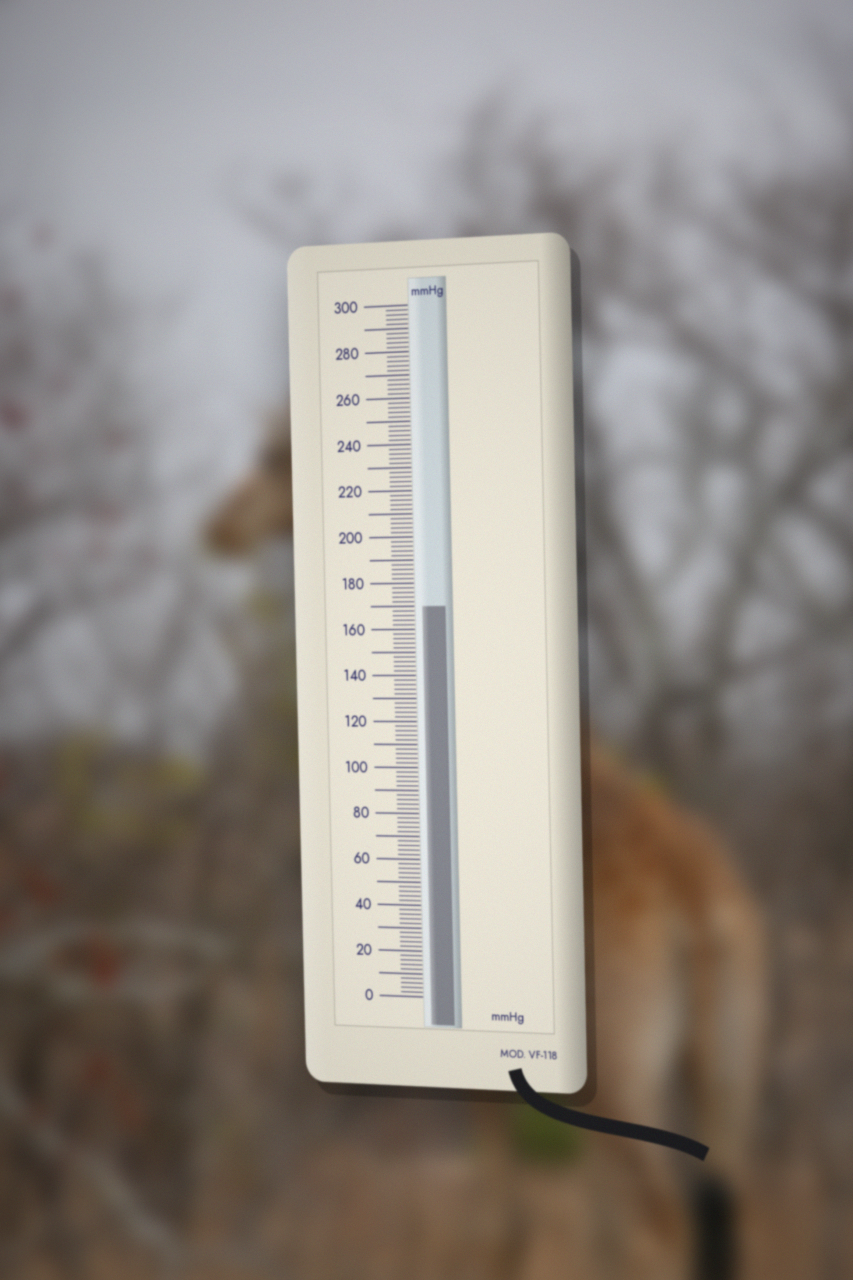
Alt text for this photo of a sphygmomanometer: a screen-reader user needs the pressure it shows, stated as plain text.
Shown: 170 mmHg
